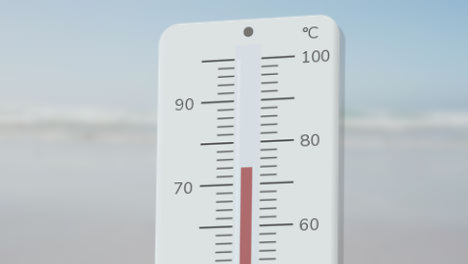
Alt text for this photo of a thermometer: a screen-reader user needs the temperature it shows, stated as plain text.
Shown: 74 °C
